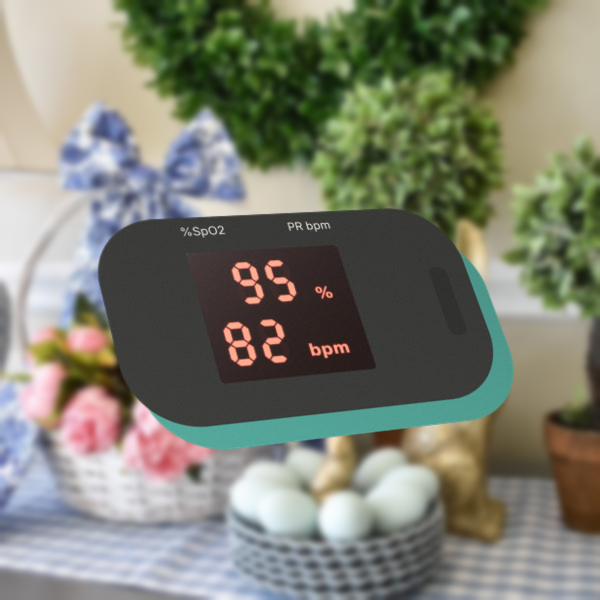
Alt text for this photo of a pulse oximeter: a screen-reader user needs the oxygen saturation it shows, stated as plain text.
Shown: 95 %
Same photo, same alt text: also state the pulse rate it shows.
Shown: 82 bpm
